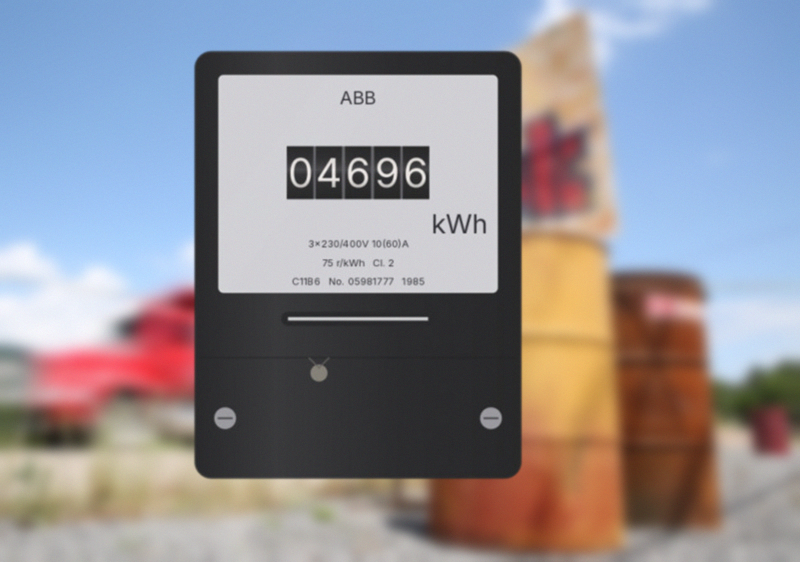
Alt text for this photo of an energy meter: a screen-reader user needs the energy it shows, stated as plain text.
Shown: 4696 kWh
